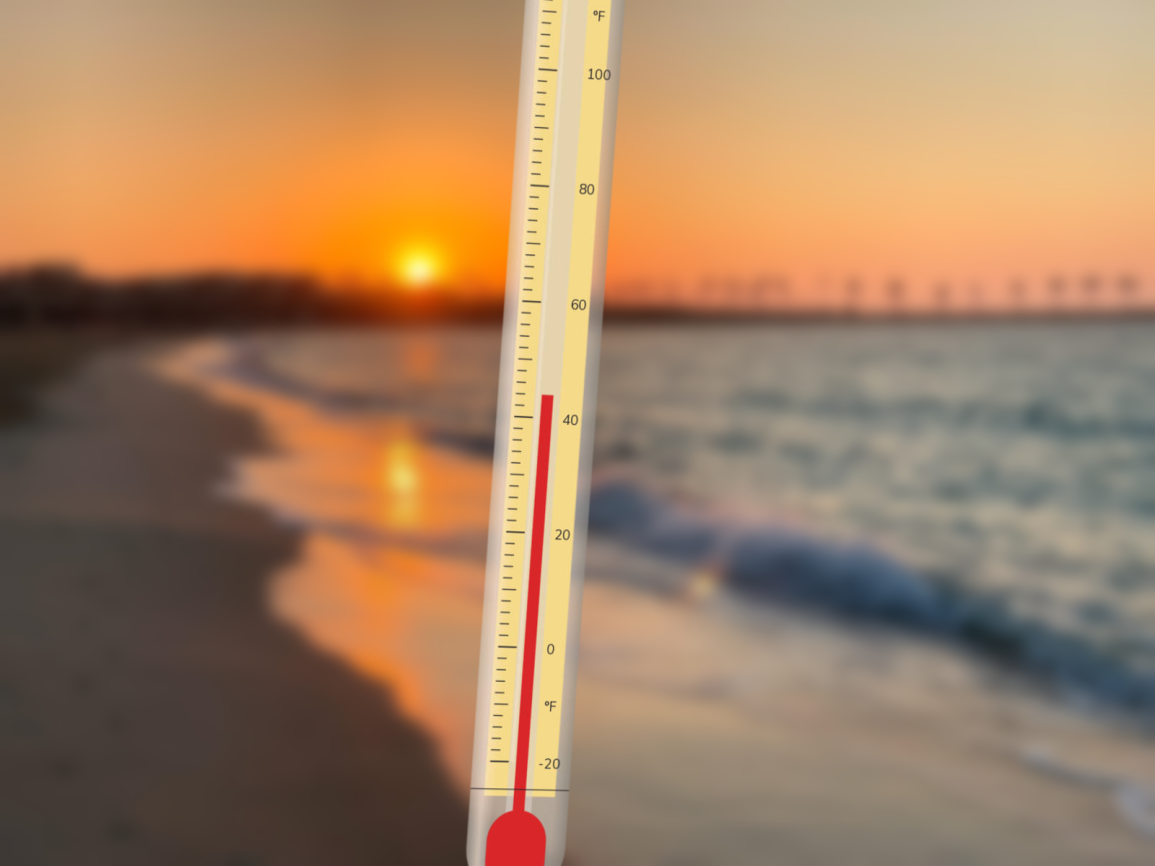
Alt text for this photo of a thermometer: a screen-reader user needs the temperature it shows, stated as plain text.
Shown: 44 °F
